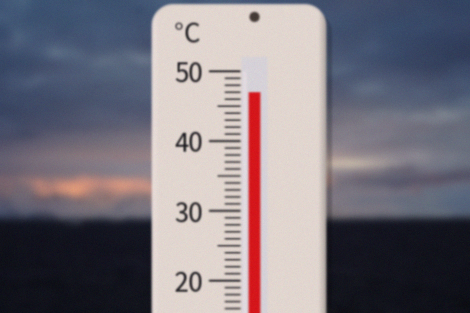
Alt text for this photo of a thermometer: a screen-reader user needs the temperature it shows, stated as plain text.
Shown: 47 °C
